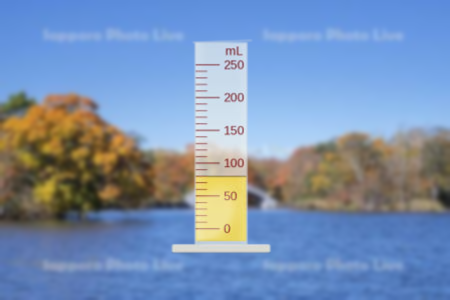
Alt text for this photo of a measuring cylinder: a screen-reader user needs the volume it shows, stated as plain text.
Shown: 80 mL
